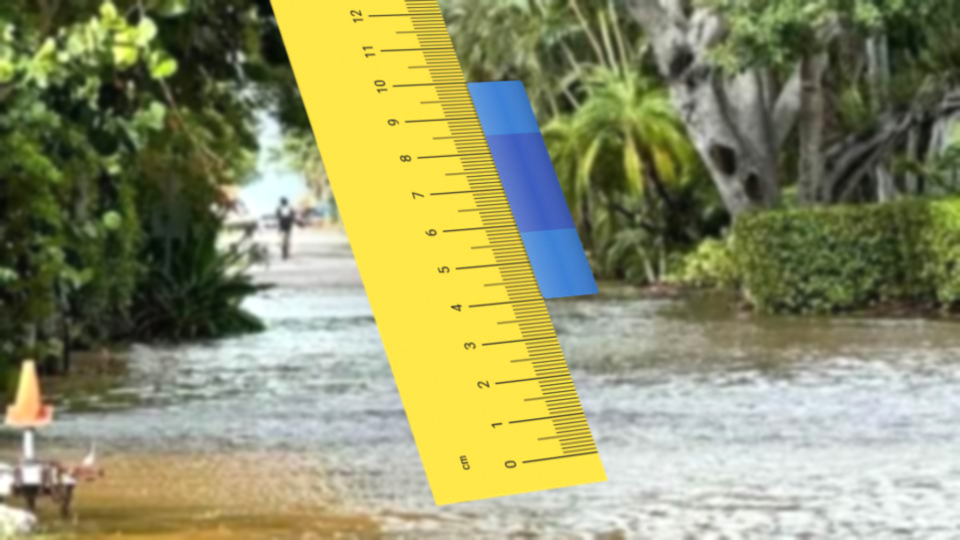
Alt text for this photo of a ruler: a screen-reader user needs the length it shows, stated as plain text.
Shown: 6 cm
